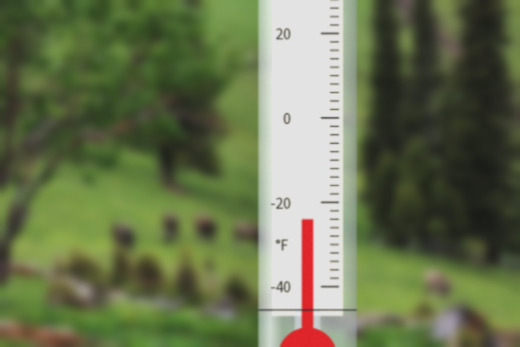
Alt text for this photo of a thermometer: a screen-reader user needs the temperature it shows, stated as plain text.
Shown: -24 °F
